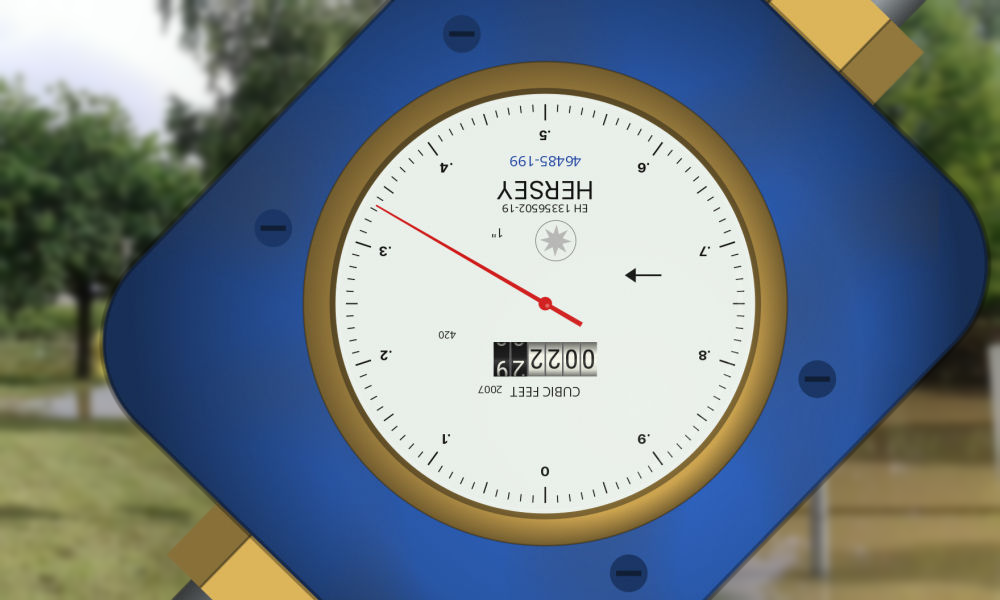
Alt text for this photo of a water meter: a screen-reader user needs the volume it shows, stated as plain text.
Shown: 2229.33 ft³
